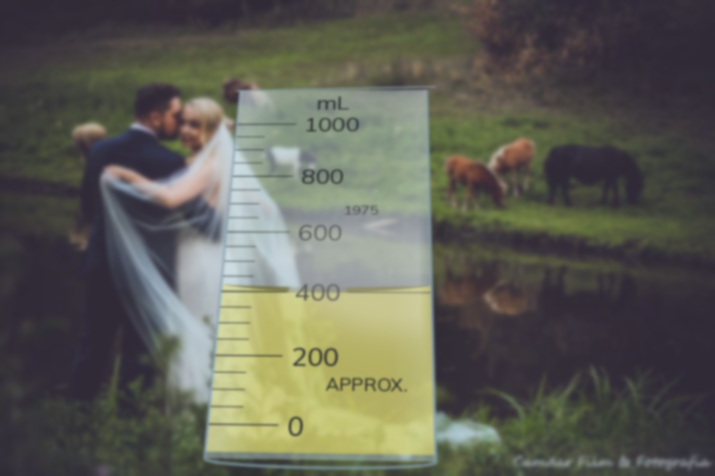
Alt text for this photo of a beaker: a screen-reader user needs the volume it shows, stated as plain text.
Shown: 400 mL
